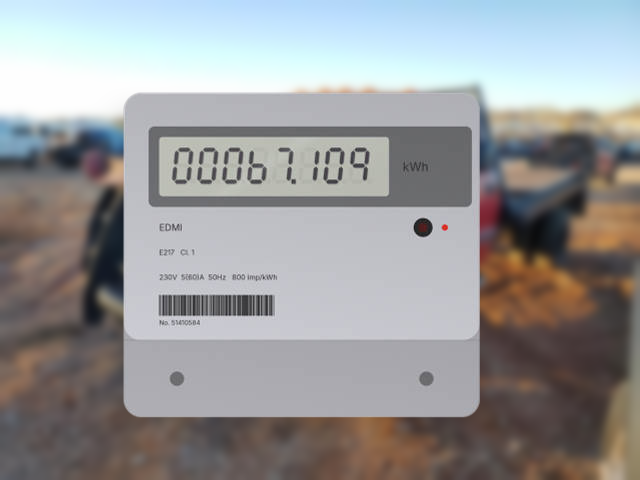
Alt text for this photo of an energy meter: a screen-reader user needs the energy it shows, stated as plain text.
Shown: 67.109 kWh
